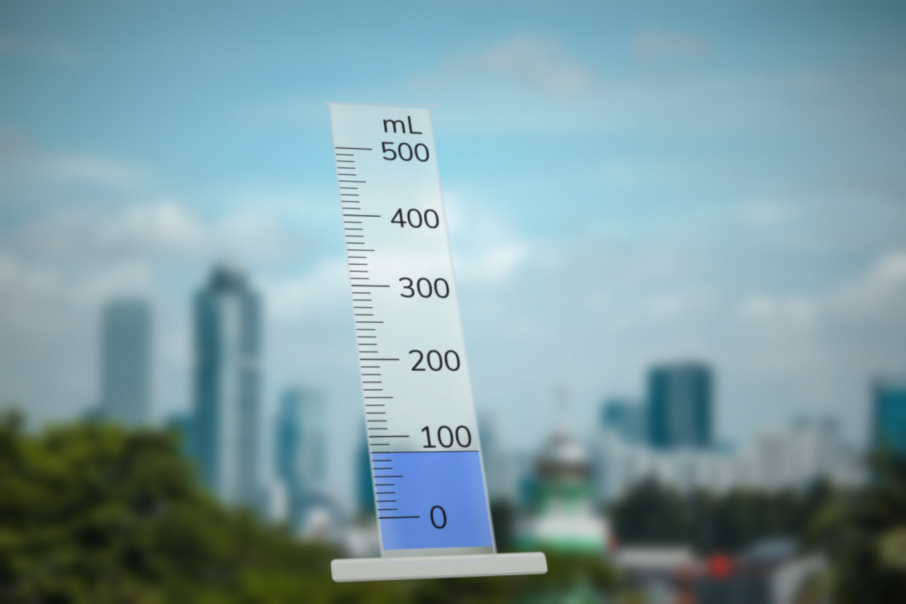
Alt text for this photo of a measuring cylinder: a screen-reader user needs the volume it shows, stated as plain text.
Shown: 80 mL
